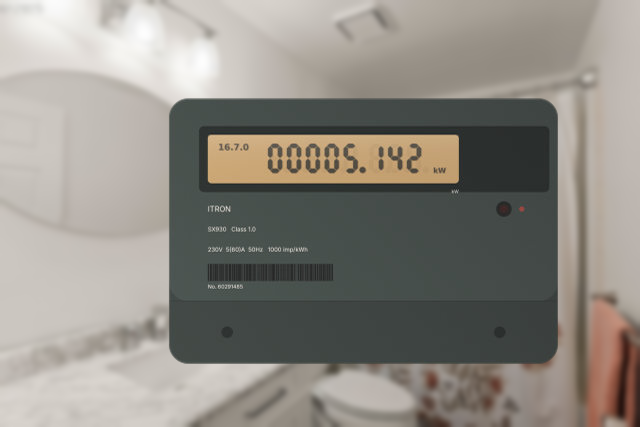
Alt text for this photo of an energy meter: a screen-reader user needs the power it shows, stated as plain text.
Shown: 5.142 kW
